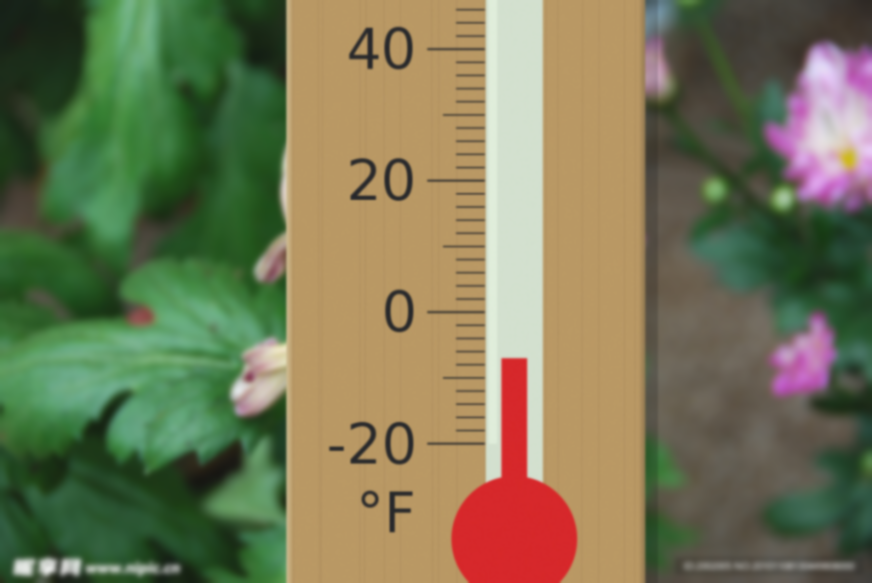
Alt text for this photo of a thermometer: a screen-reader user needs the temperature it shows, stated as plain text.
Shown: -7 °F
